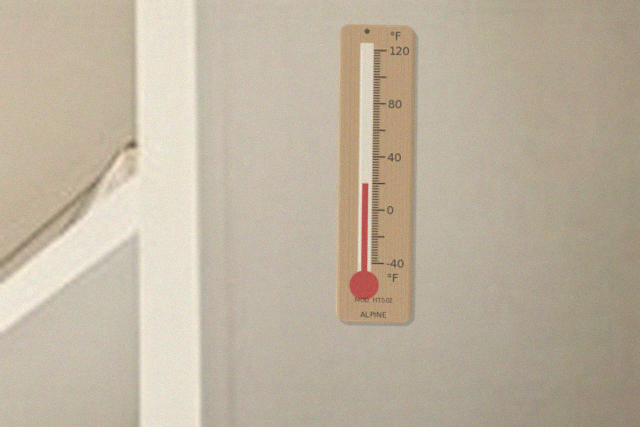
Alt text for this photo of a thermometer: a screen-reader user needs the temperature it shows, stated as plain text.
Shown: 20 °F
